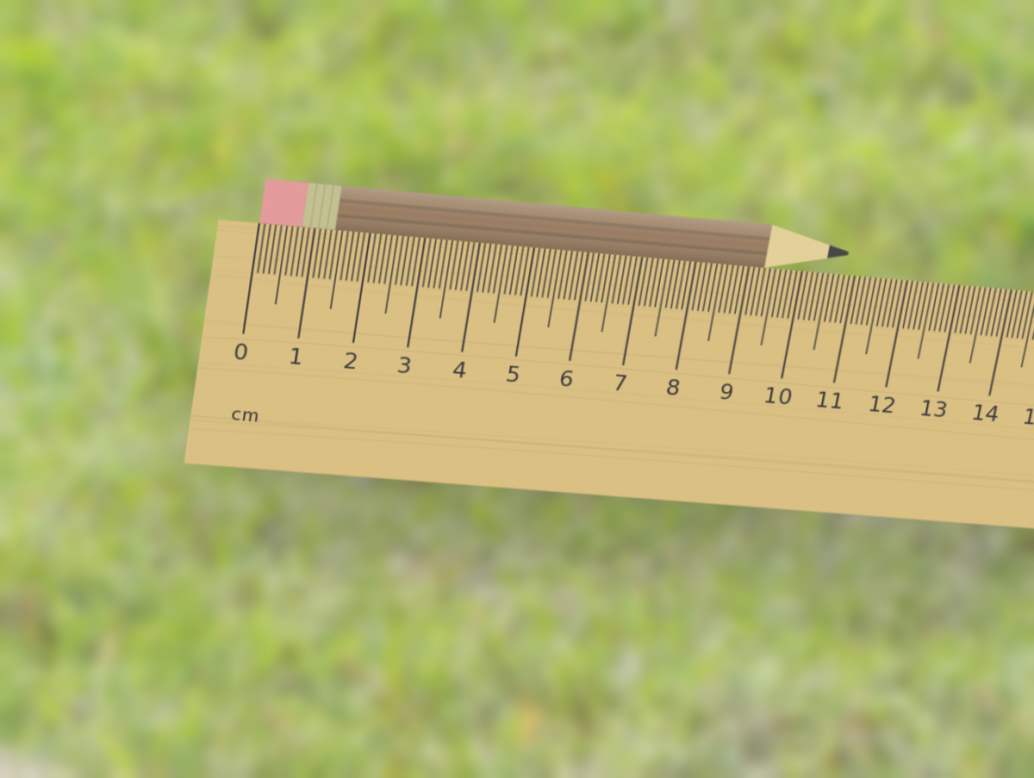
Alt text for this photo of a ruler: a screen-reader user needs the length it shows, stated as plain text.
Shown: 10.8 cm
